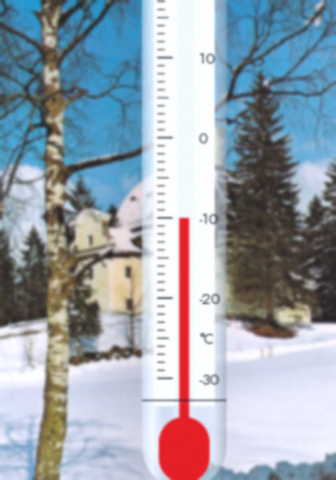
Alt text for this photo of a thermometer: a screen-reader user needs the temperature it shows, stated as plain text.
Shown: -10 °C
